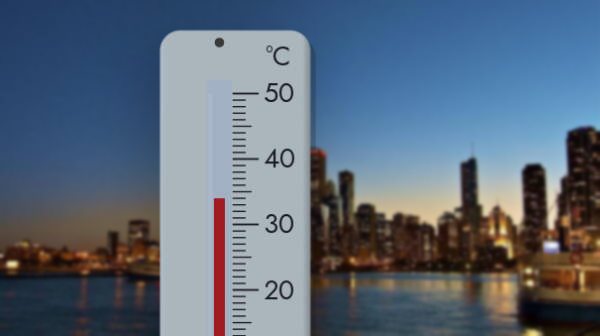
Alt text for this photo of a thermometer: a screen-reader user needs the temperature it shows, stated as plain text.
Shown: 34 °C
